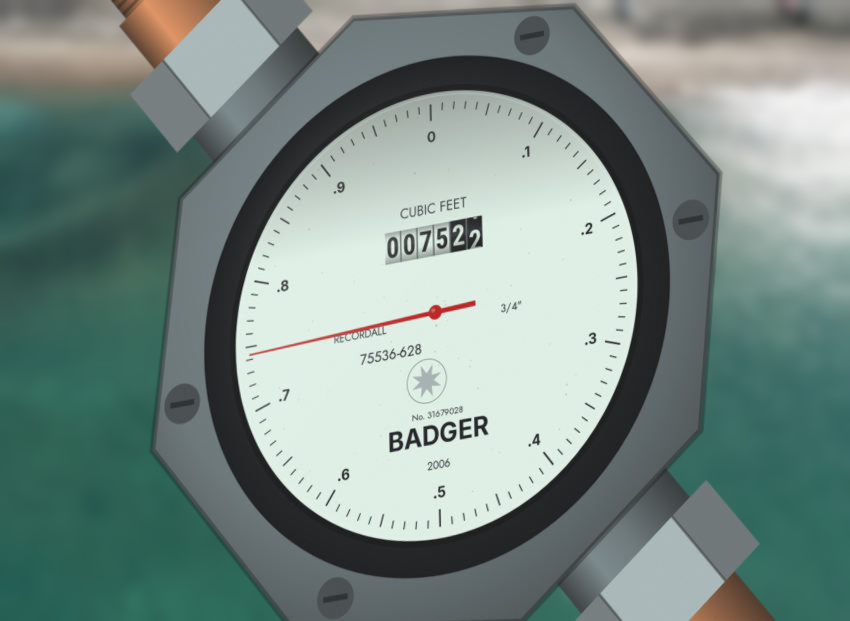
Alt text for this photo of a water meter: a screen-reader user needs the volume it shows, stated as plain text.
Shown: 7521.74 ft³
